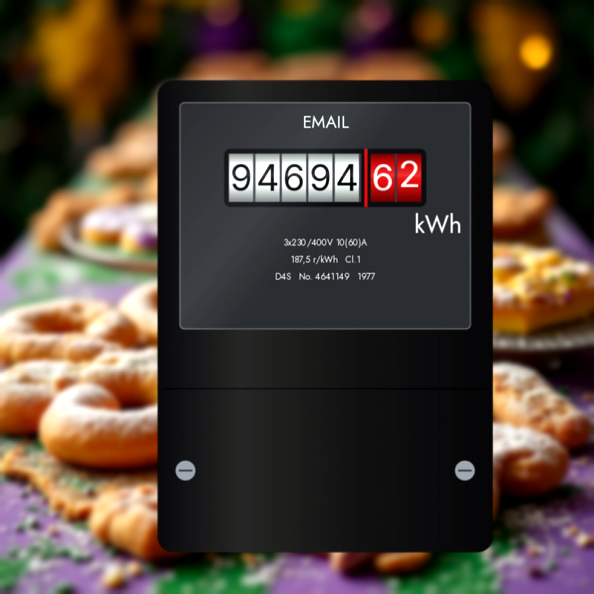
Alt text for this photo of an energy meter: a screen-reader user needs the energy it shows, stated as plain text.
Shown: 94694.62 kWh
